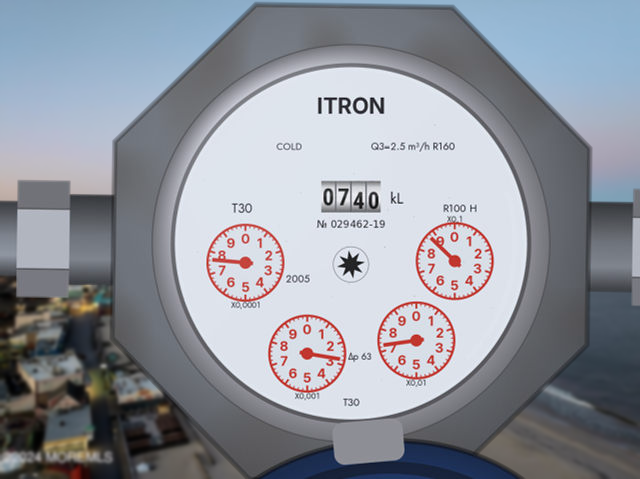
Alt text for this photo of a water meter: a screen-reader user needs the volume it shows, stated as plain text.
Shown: 739.8727 kL
